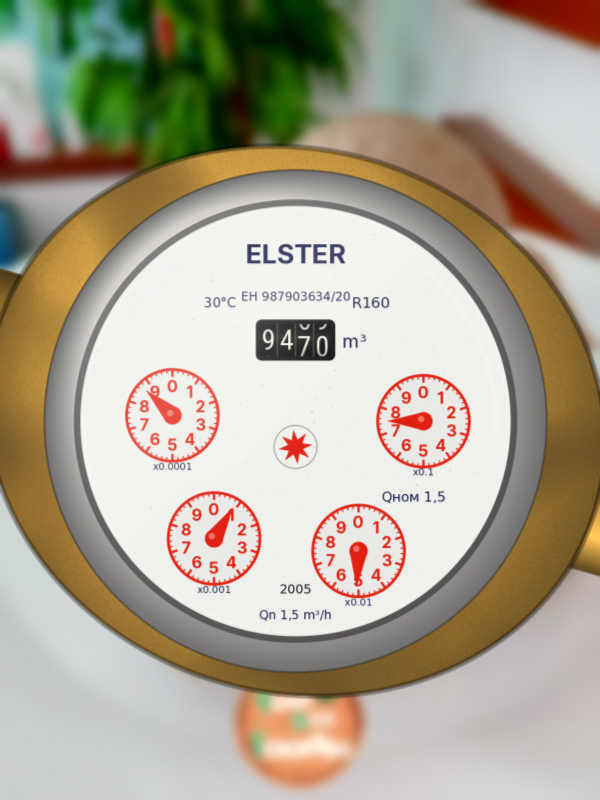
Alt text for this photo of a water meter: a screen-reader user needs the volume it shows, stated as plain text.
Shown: 9469.7508 m³
